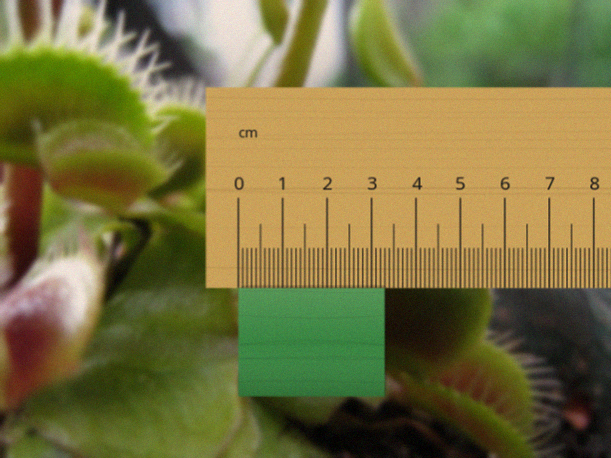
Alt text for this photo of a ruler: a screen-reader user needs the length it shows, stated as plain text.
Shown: 3.3 cm
